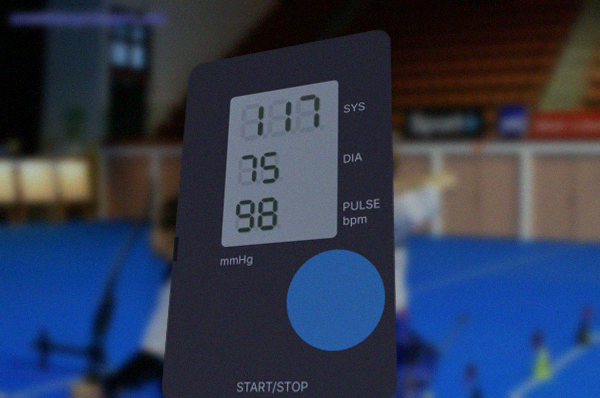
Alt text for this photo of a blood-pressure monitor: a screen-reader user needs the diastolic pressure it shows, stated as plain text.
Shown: 75 mmHg
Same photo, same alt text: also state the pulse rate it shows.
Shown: 98 bpm
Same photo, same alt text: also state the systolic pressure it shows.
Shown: 117 mmHg
